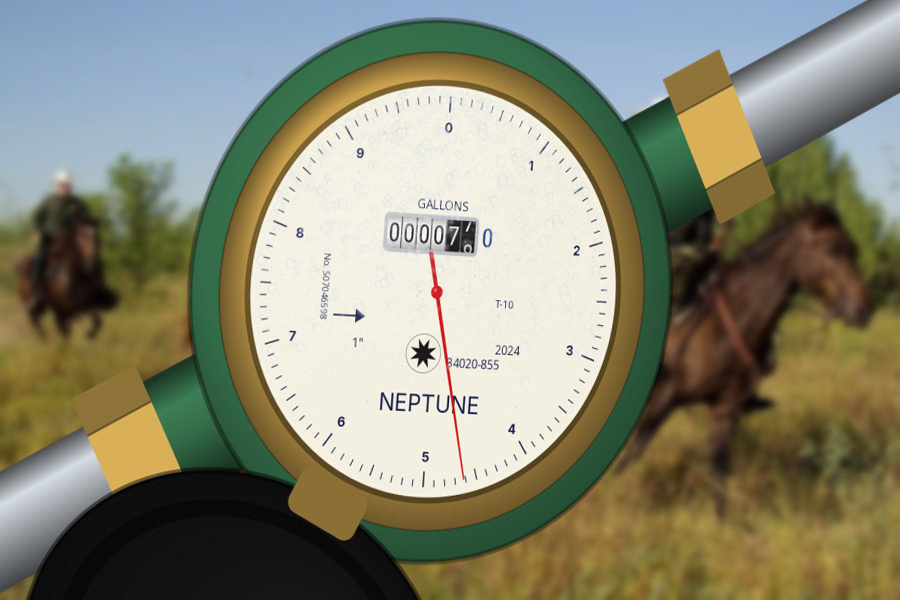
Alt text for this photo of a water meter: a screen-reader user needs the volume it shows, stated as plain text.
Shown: 774.6 gal
